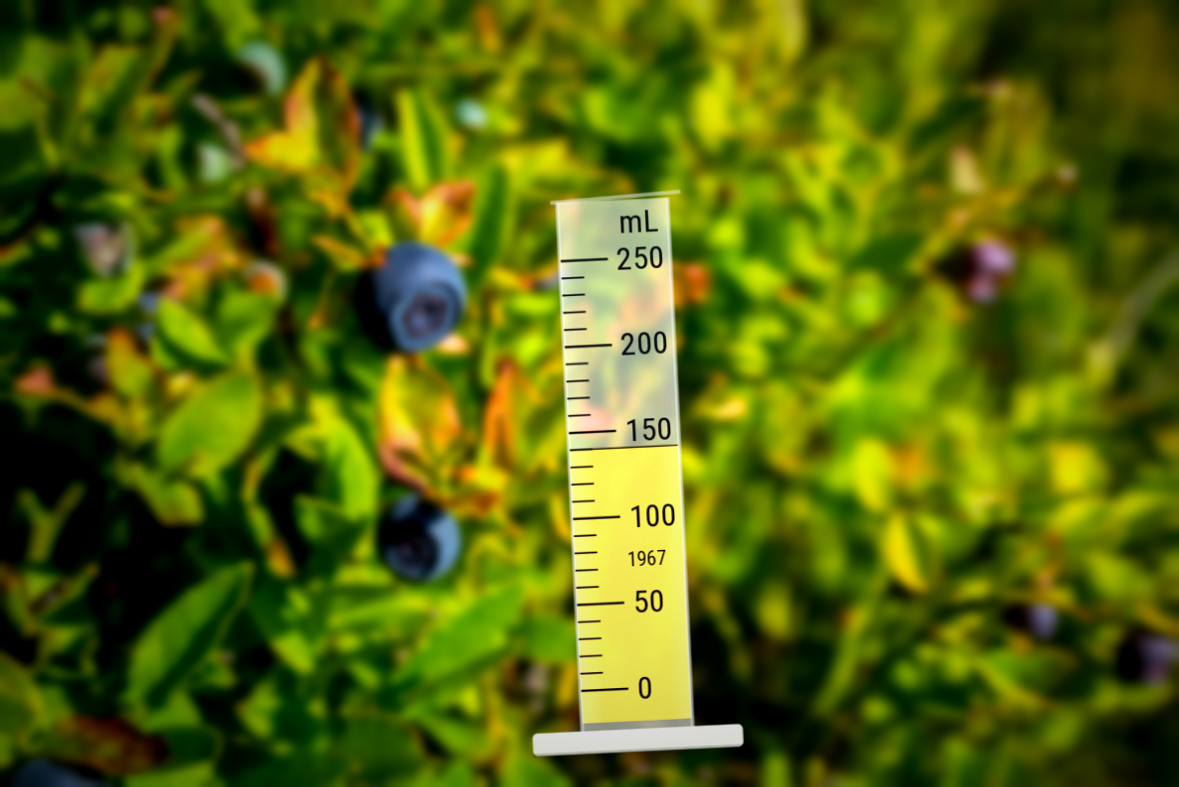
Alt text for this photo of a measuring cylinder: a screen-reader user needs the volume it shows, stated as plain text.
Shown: 140 mL
